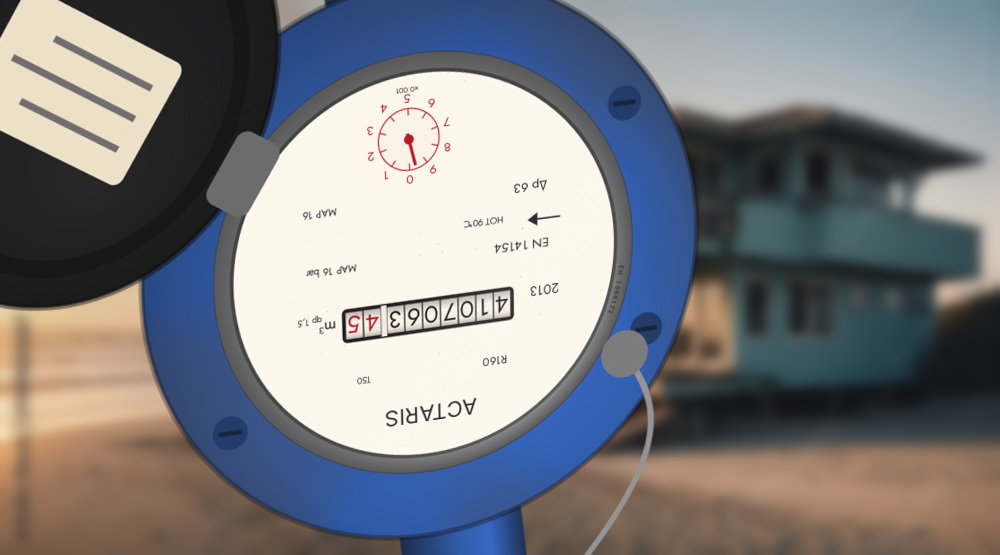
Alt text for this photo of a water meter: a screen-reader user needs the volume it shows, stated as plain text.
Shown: 4107063.449 m³
